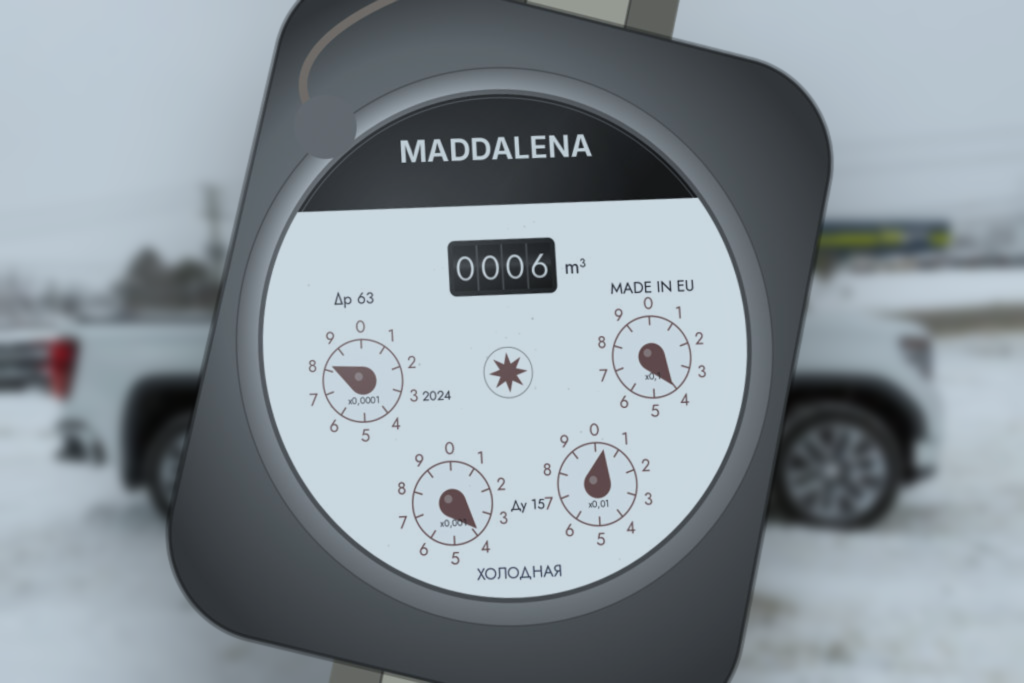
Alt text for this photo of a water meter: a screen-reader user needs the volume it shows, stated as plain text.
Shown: 6.4038 m³
